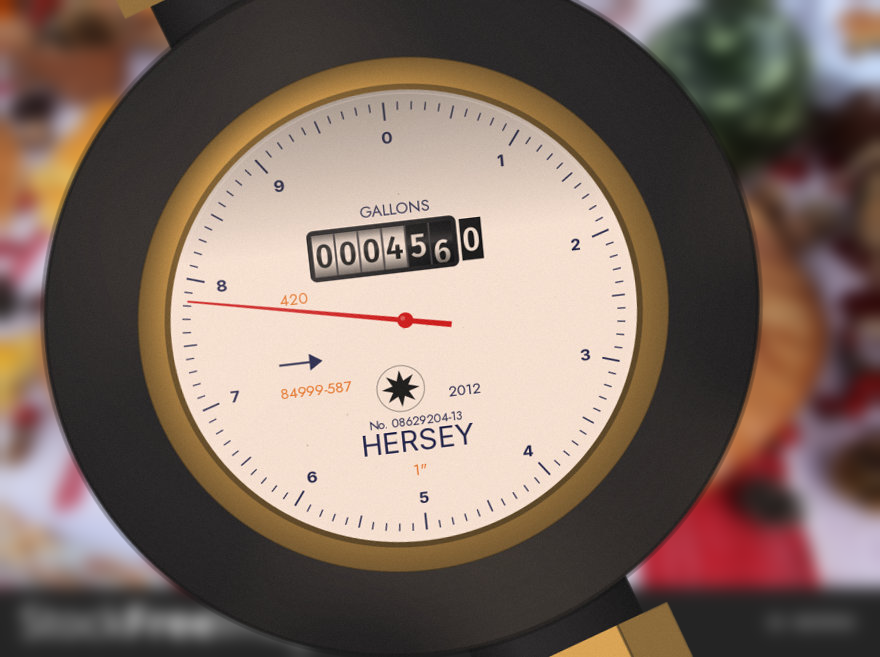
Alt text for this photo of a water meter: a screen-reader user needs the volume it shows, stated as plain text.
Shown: 4557.8 gal
